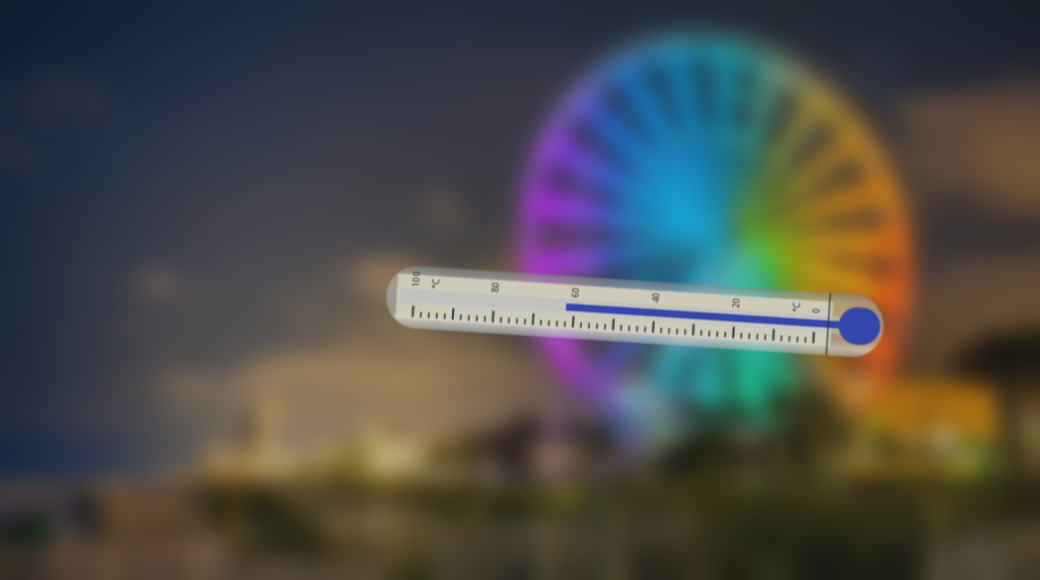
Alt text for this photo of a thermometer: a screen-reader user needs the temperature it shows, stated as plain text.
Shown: 62 °C
